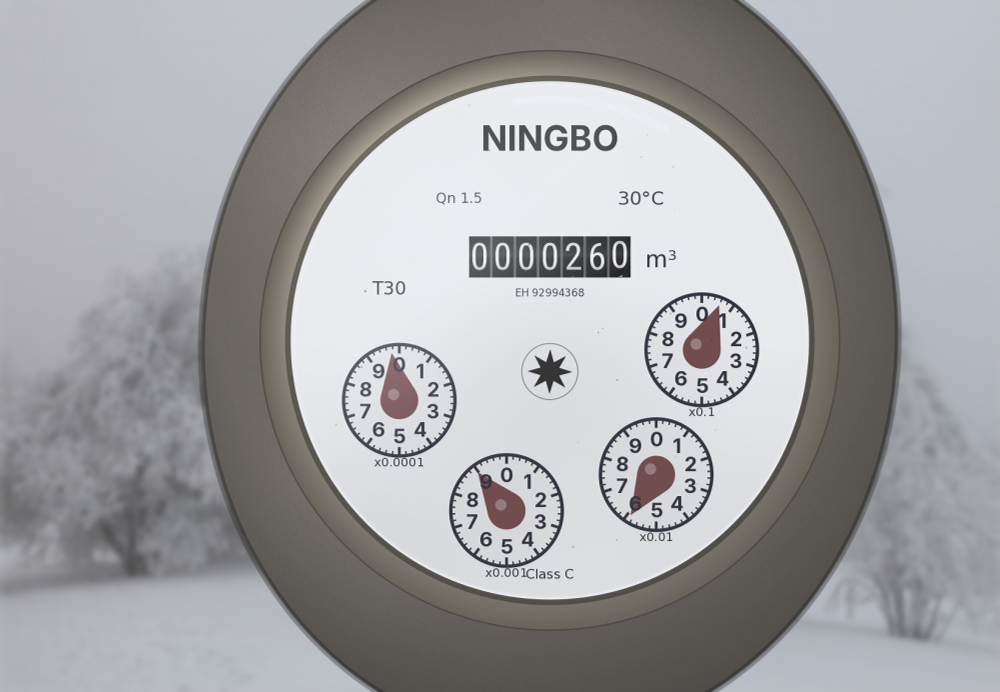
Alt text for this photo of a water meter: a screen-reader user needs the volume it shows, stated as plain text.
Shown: 260.0589 m³
